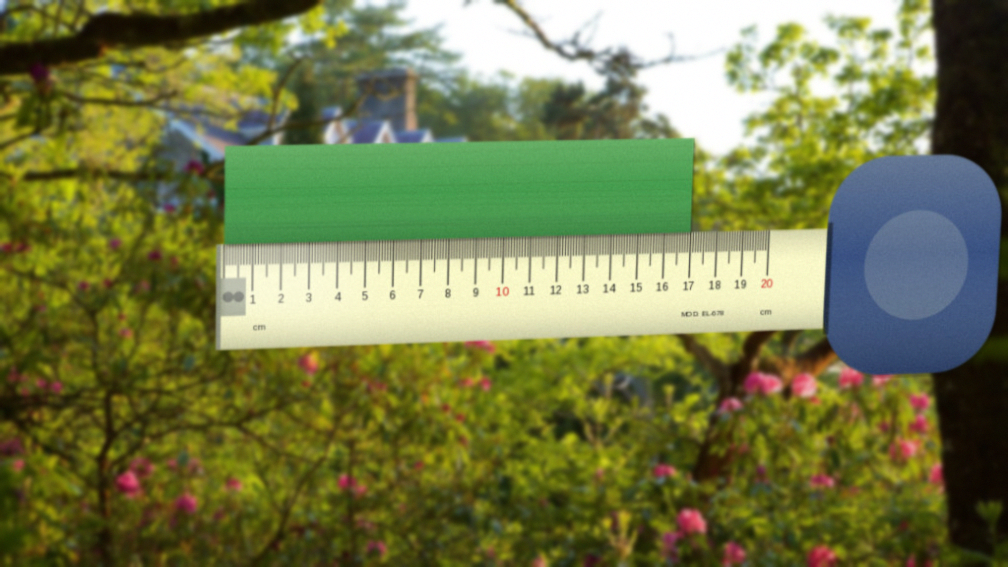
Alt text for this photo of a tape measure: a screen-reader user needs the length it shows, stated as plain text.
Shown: 17 cm
